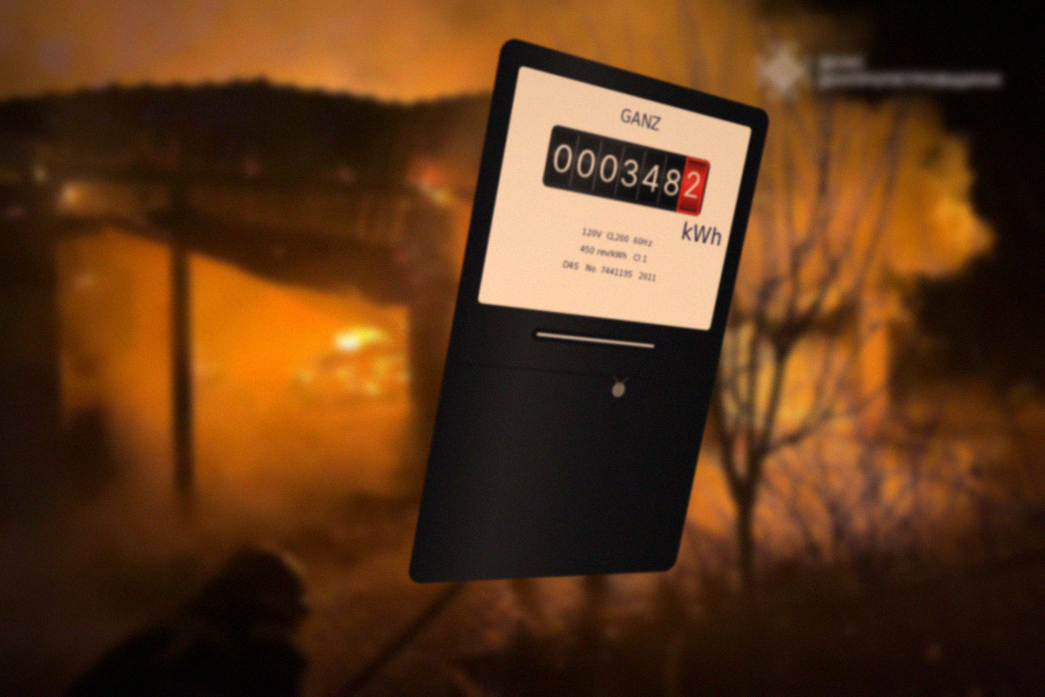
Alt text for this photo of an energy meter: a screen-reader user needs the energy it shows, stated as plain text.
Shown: 348.2 kWh
